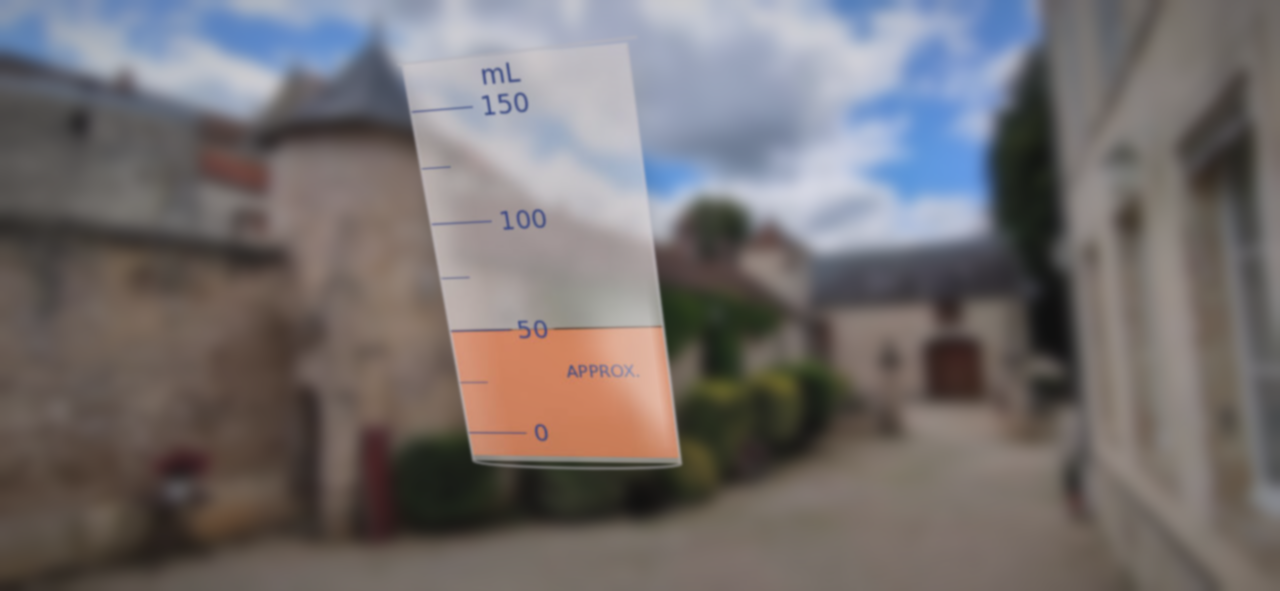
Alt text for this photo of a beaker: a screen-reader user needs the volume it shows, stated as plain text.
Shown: 50 mL
